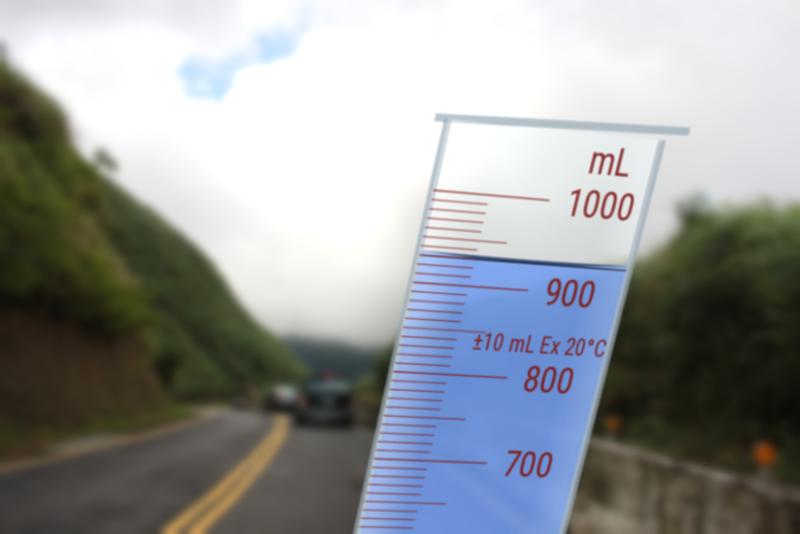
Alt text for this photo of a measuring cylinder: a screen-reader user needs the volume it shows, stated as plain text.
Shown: 930 mL
